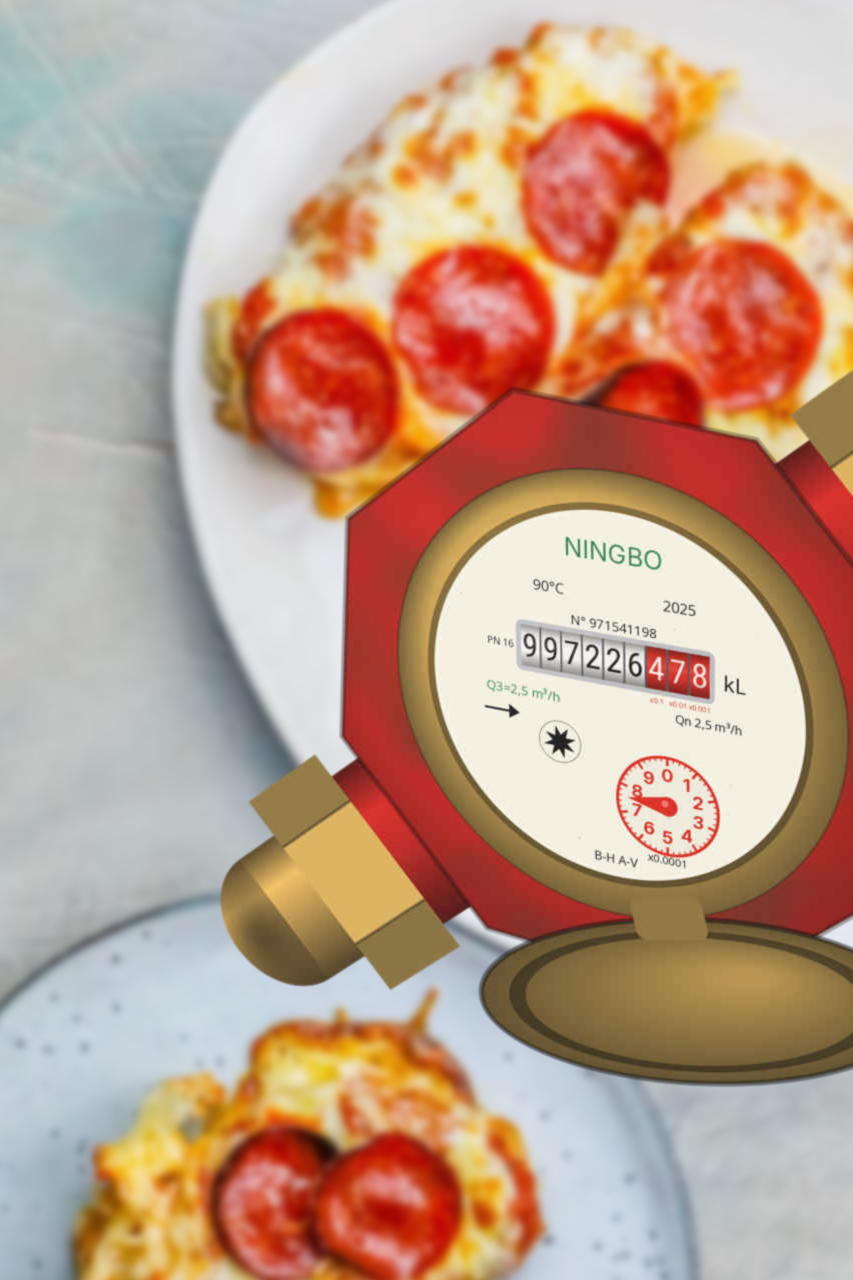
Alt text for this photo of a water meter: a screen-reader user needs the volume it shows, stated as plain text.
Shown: 997226.4787 kL
